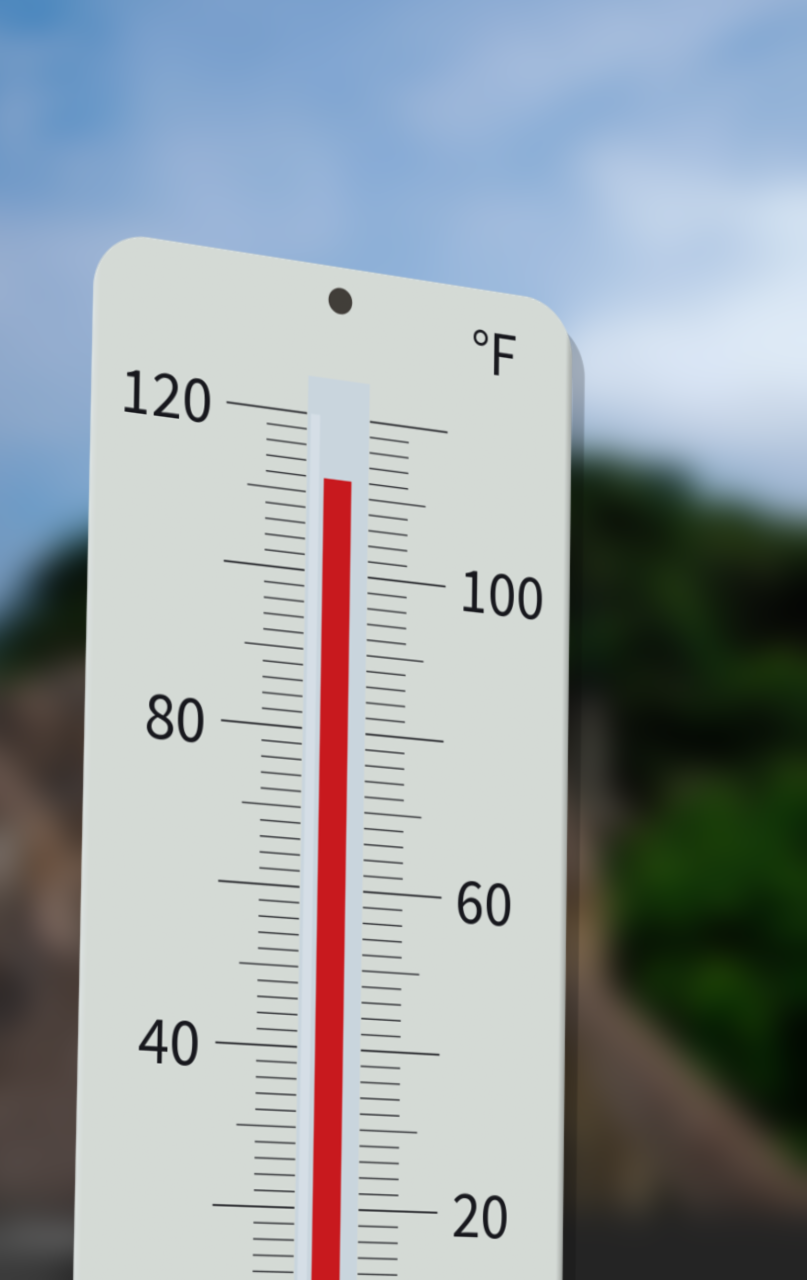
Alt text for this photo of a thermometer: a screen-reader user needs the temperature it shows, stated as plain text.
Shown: 112 °F
